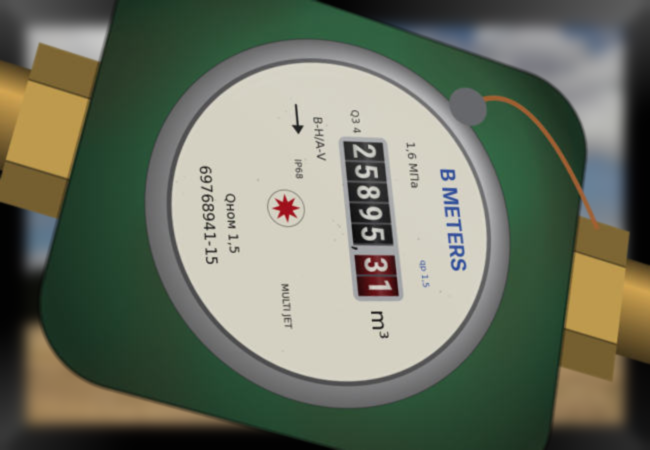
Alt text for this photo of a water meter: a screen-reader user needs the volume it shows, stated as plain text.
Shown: 25895.31 m³
